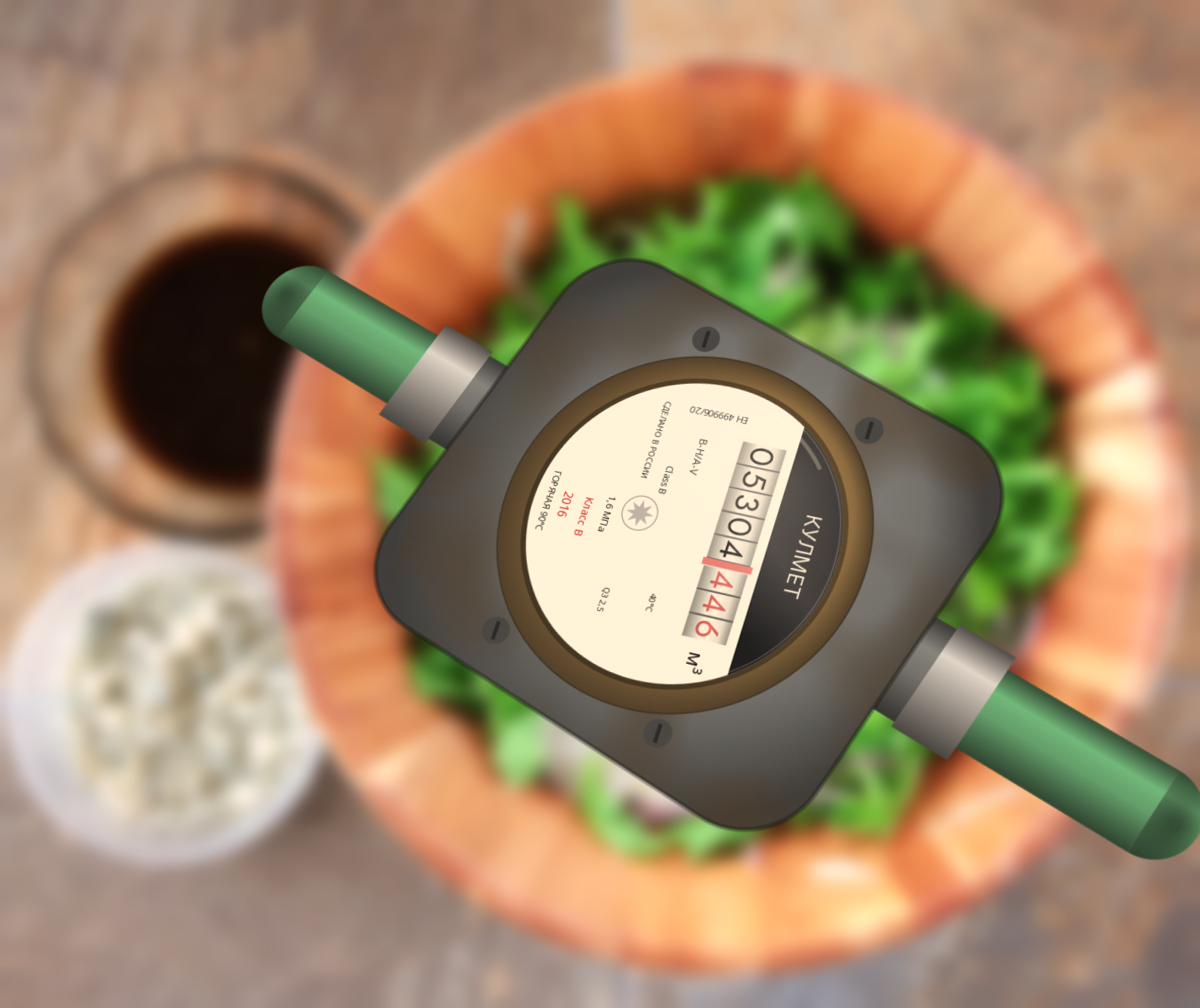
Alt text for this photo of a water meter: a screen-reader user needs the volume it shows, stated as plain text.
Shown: 5304.446 m³
